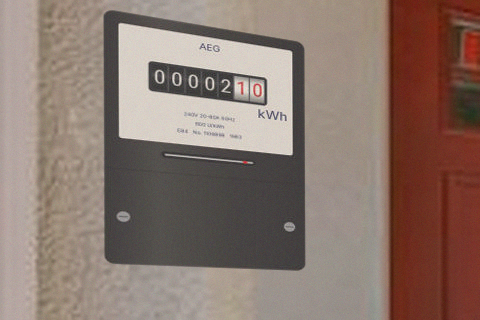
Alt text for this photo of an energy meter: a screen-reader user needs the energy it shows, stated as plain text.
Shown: 2.10 kWh
